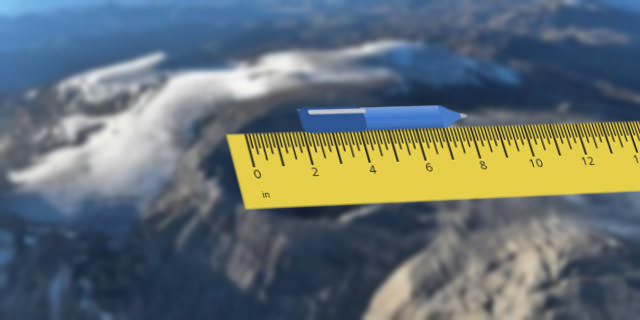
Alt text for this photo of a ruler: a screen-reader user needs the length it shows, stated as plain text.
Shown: 6 in
